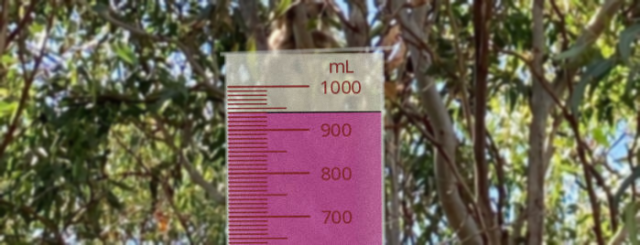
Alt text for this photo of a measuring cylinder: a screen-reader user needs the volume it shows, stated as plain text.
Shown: 940 mL
